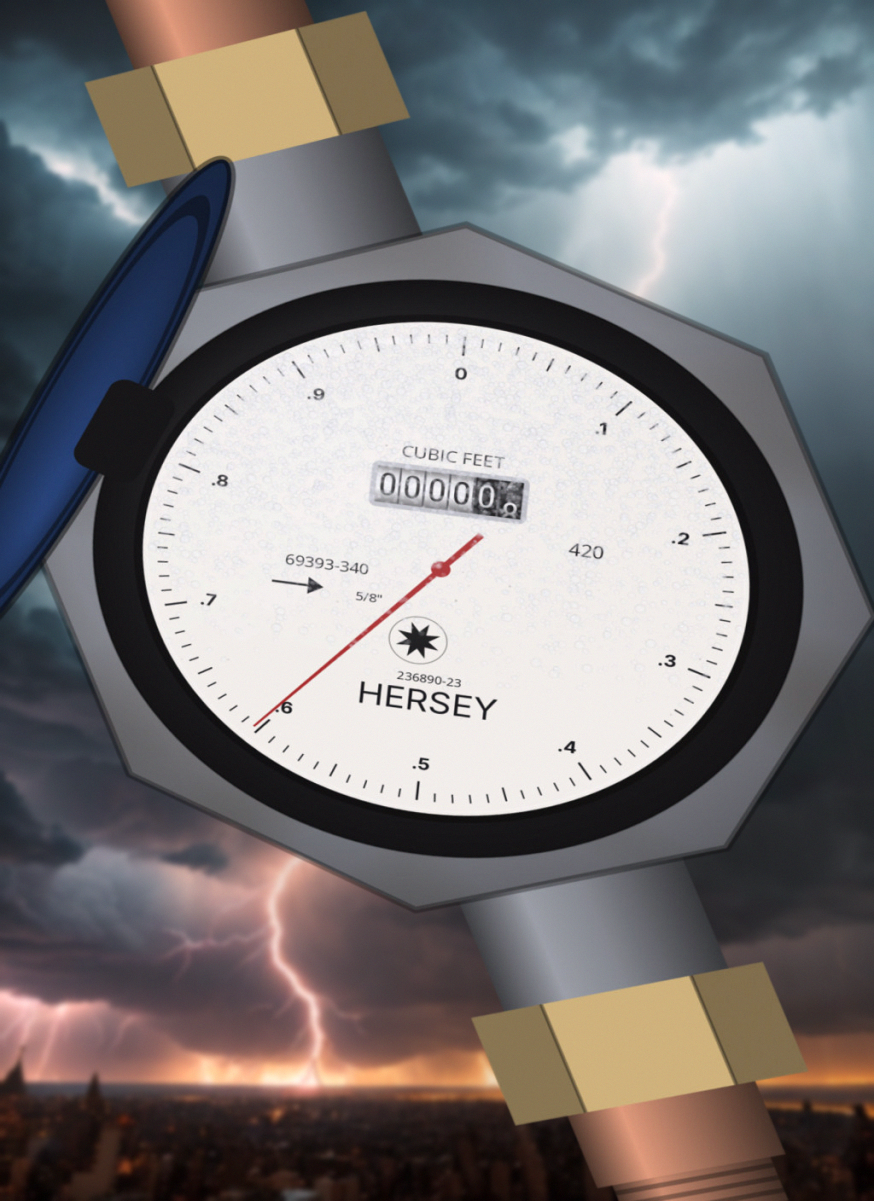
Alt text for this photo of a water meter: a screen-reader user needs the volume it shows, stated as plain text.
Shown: 7.60 ft³
